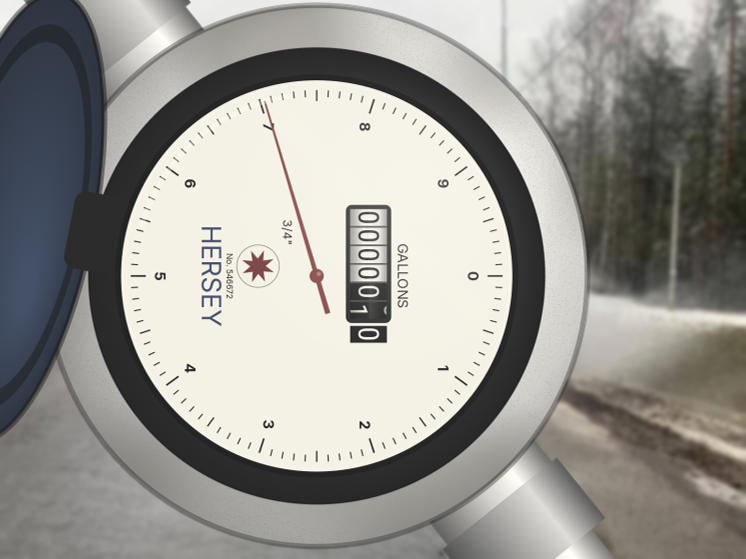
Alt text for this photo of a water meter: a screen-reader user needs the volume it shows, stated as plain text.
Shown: 7.0 gal
